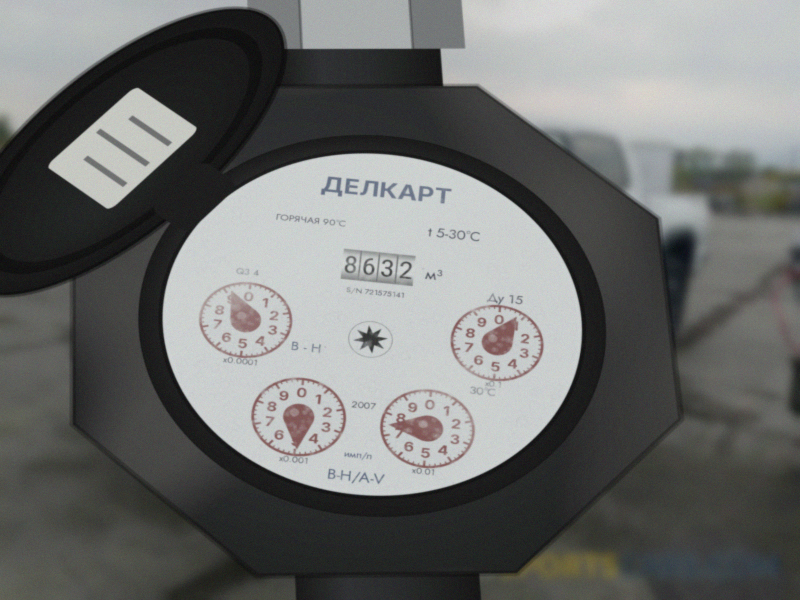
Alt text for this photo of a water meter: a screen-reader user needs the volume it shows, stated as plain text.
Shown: 8632.0749 m³
